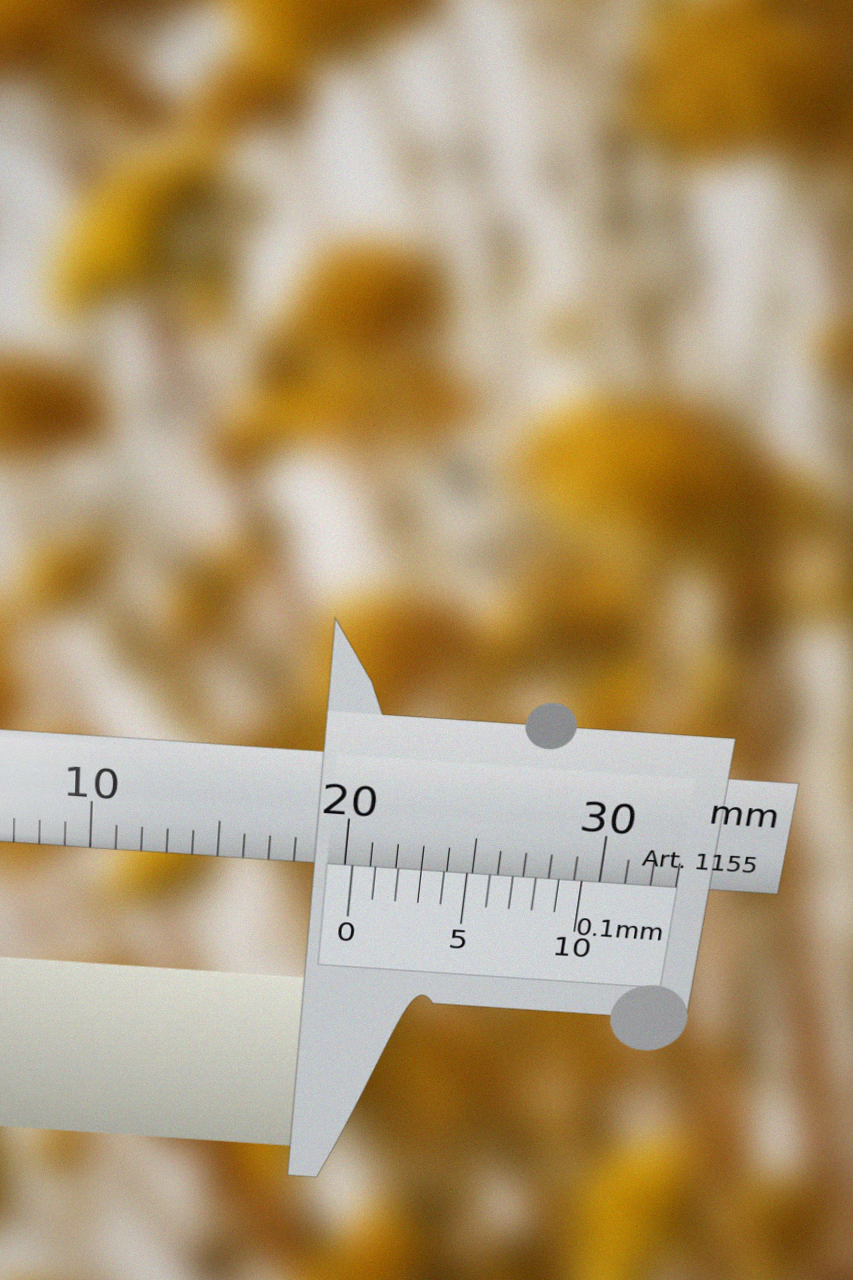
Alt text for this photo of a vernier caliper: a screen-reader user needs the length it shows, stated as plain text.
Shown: 20.3 mm
